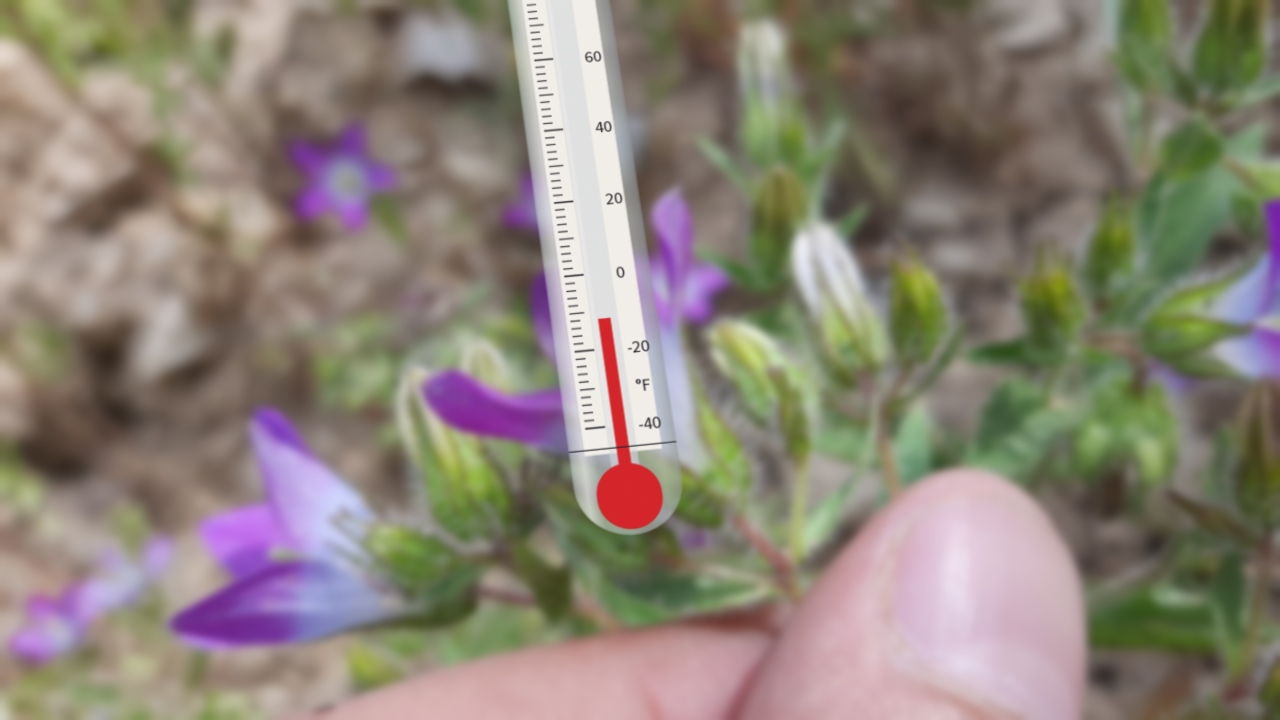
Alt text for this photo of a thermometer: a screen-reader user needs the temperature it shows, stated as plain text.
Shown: -12 °F
